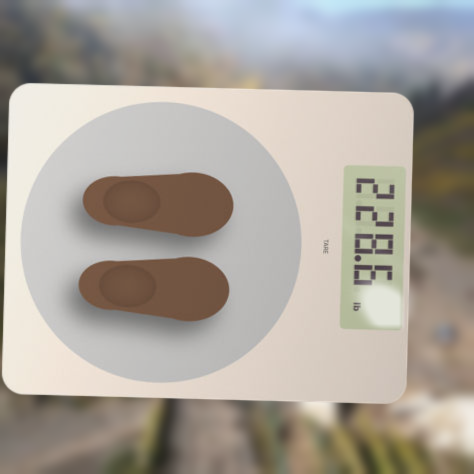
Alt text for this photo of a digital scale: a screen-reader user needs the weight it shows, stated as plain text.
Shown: 228.6 lb
